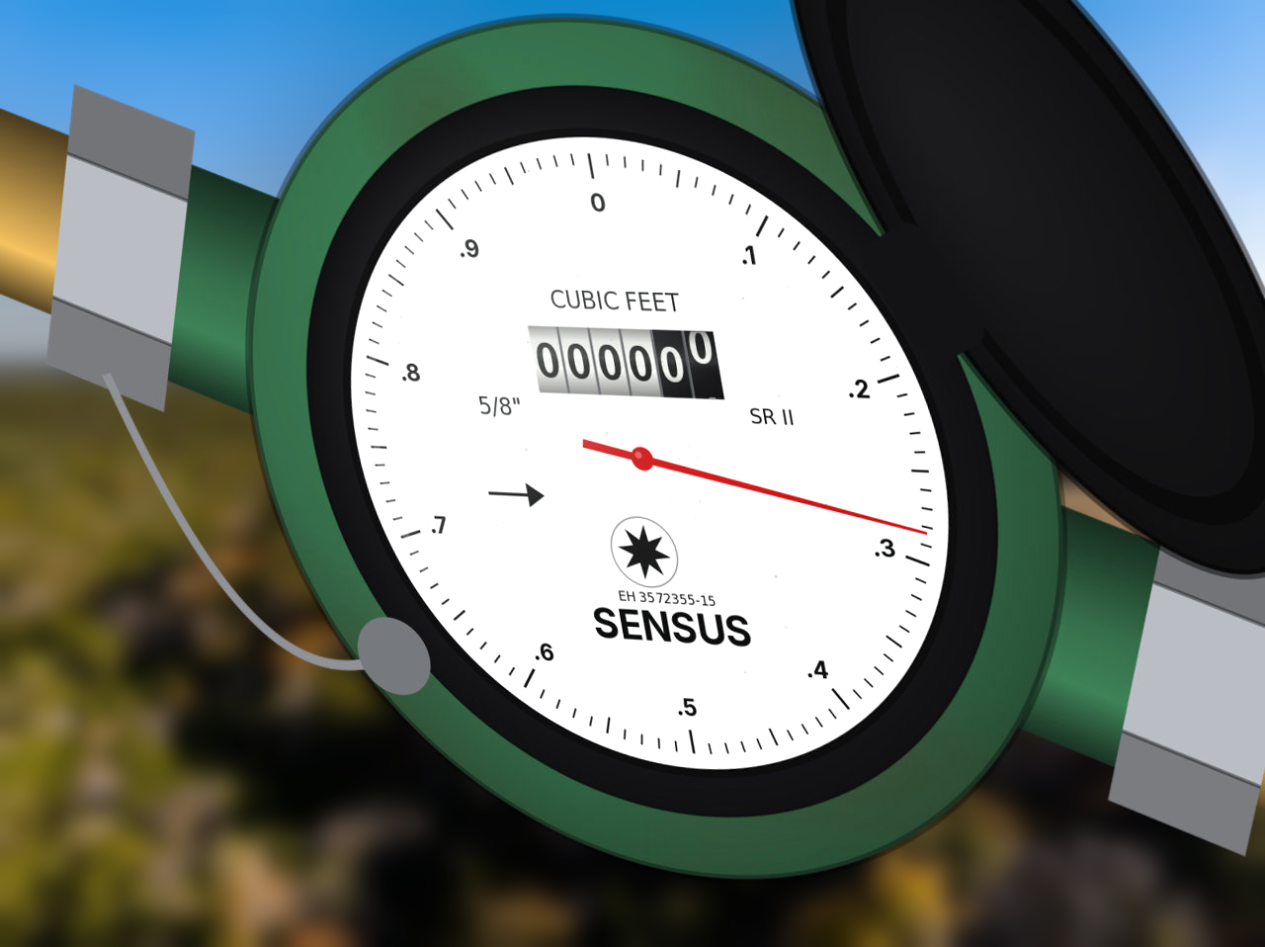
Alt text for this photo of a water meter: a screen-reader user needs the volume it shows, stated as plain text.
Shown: 0.28 ft³
